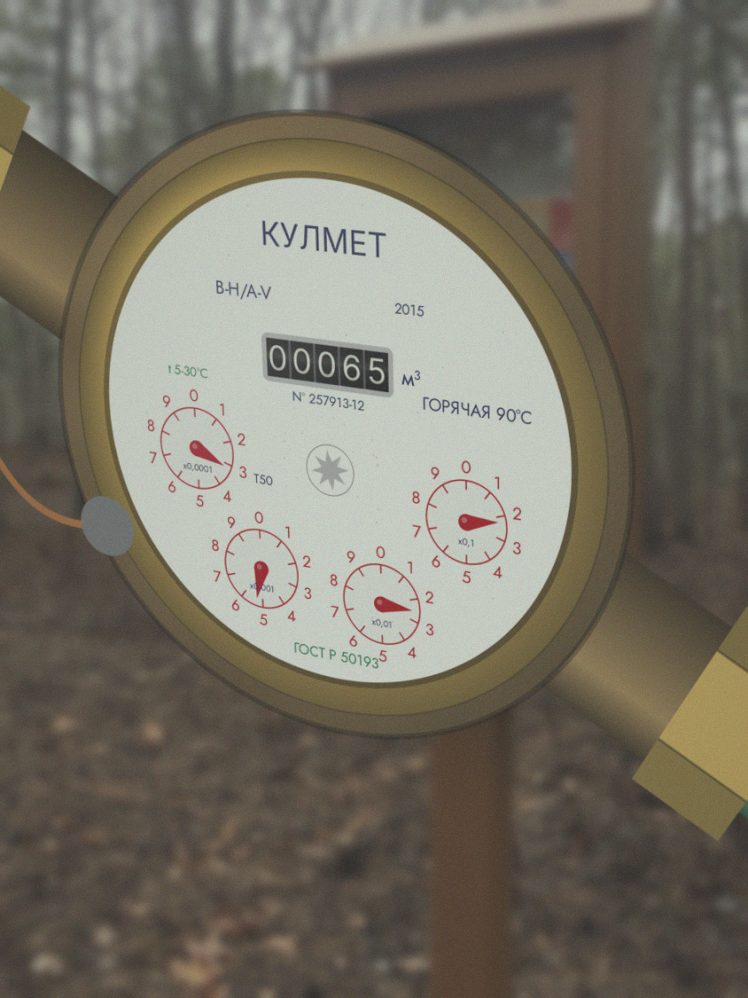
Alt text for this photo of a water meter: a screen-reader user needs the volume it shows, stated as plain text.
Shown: 65.2253 m³
